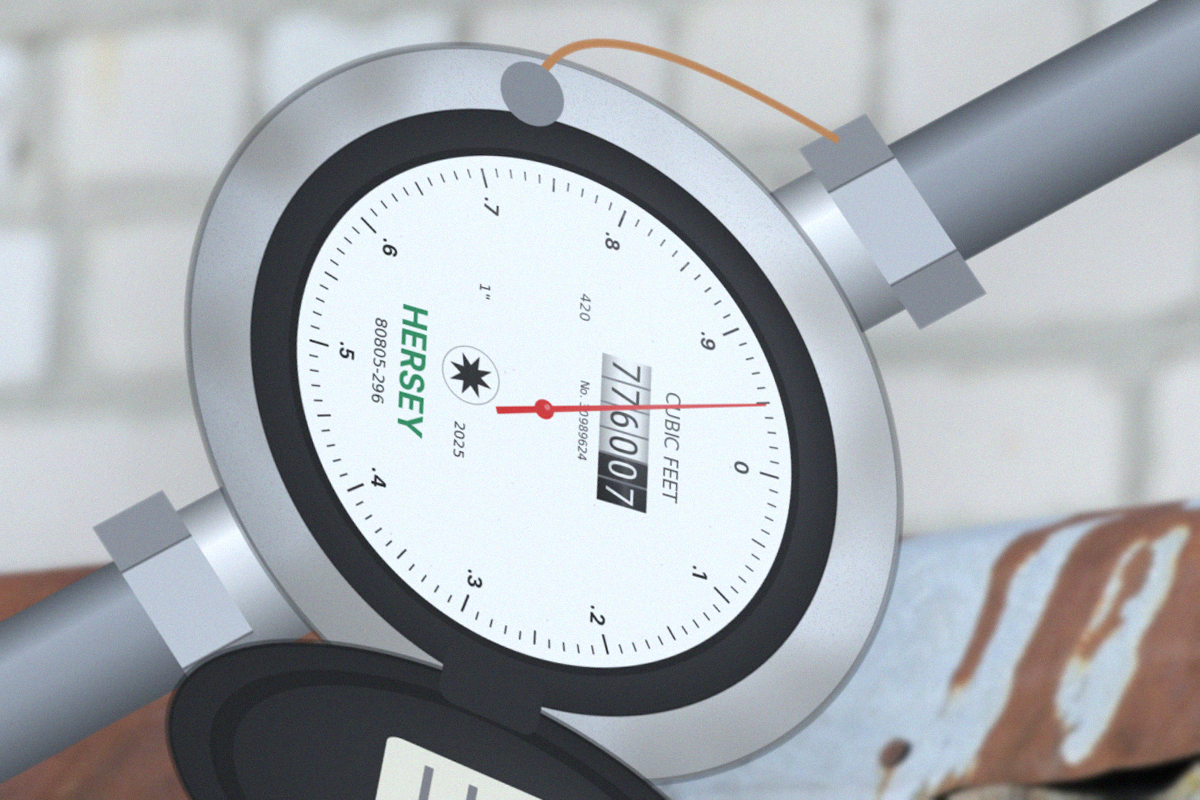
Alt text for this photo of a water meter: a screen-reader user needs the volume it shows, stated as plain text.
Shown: 776006.95 ft³
